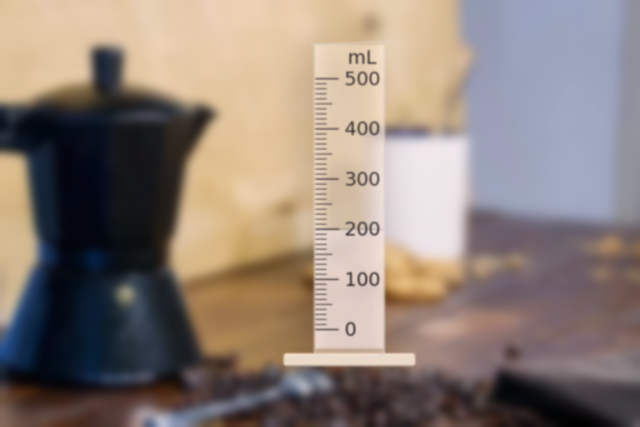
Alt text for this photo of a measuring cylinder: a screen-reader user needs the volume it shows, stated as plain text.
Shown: 200 mL
